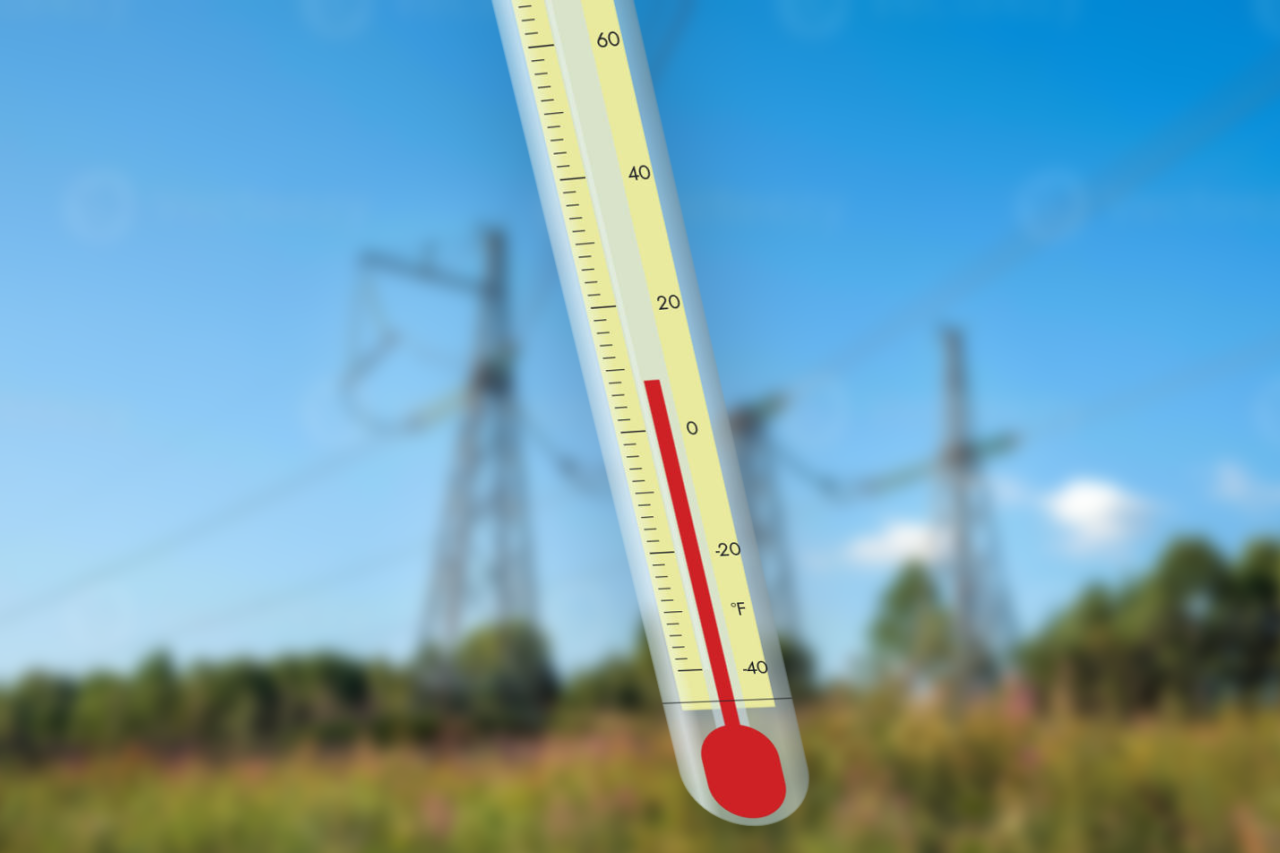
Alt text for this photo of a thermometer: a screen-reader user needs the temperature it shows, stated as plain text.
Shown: 8 °F
